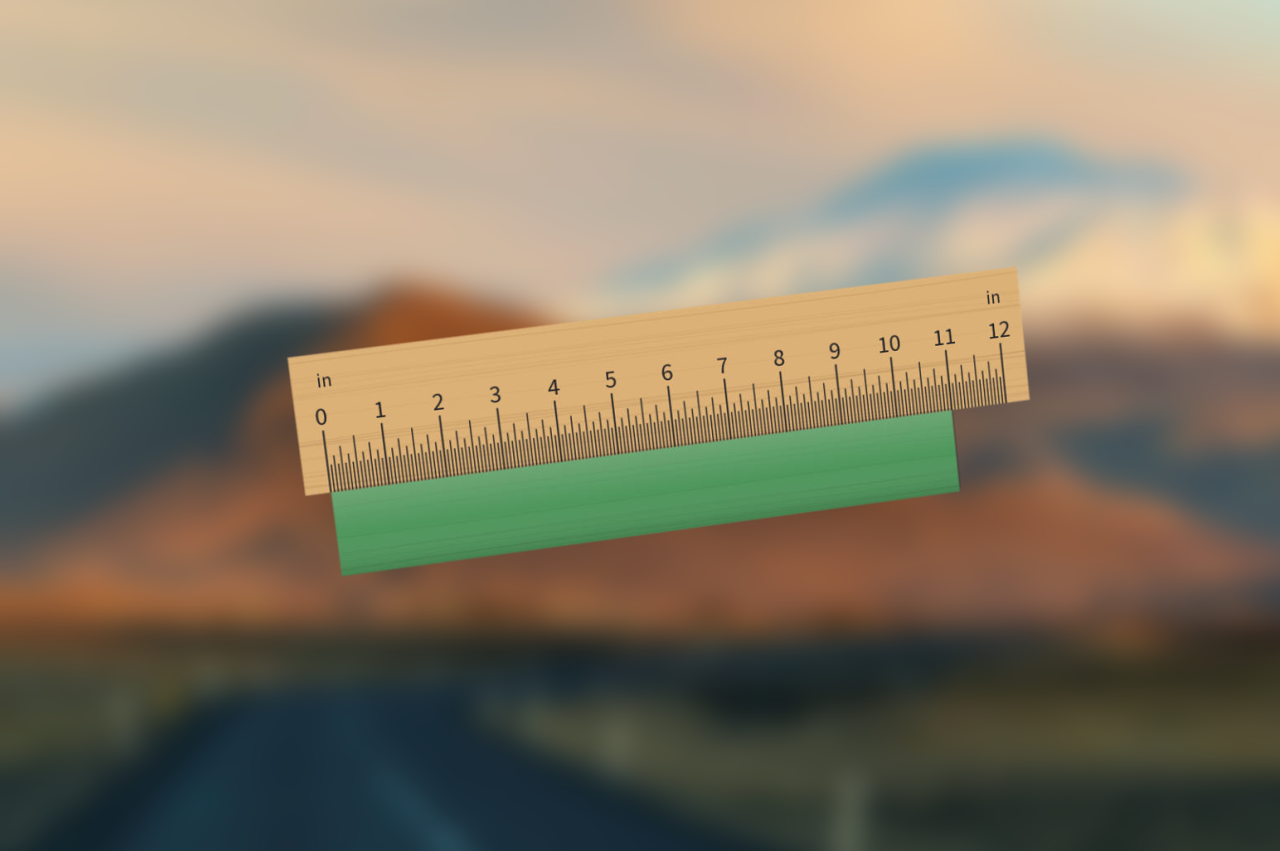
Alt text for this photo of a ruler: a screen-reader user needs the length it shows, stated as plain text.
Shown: 11 in
